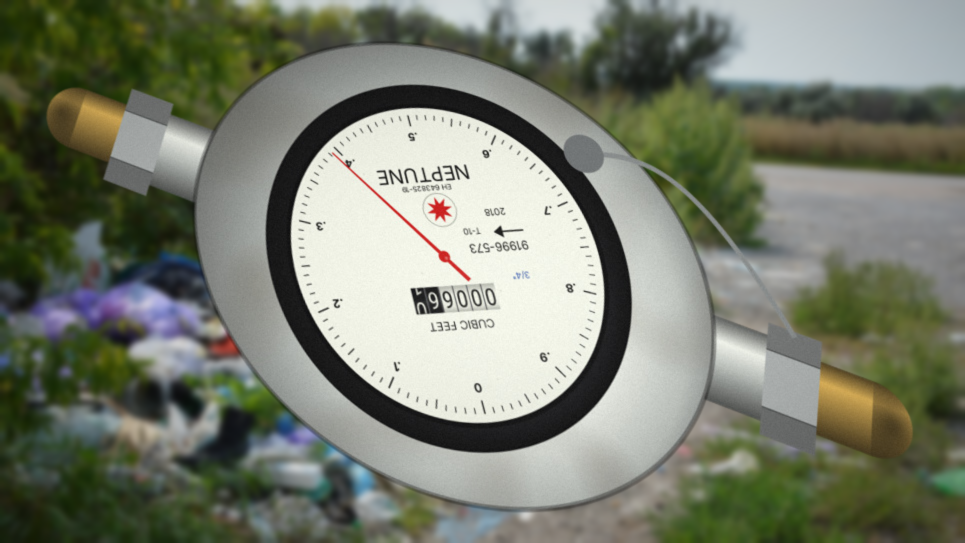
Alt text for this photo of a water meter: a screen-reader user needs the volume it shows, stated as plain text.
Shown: 660.39 ft³
